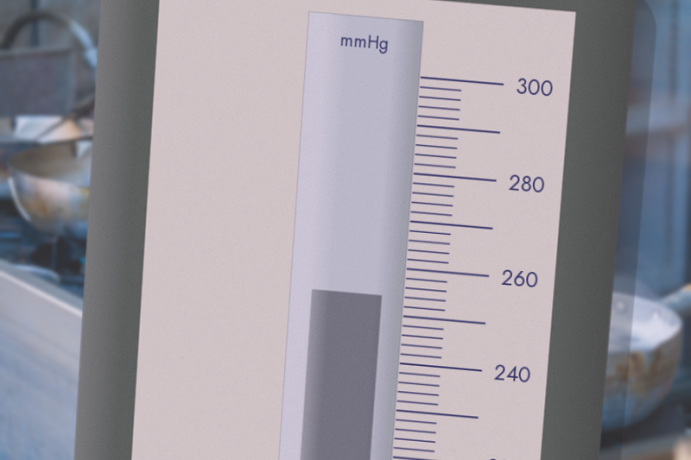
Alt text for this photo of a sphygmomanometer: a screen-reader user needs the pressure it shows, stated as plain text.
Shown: 254 mmHg
